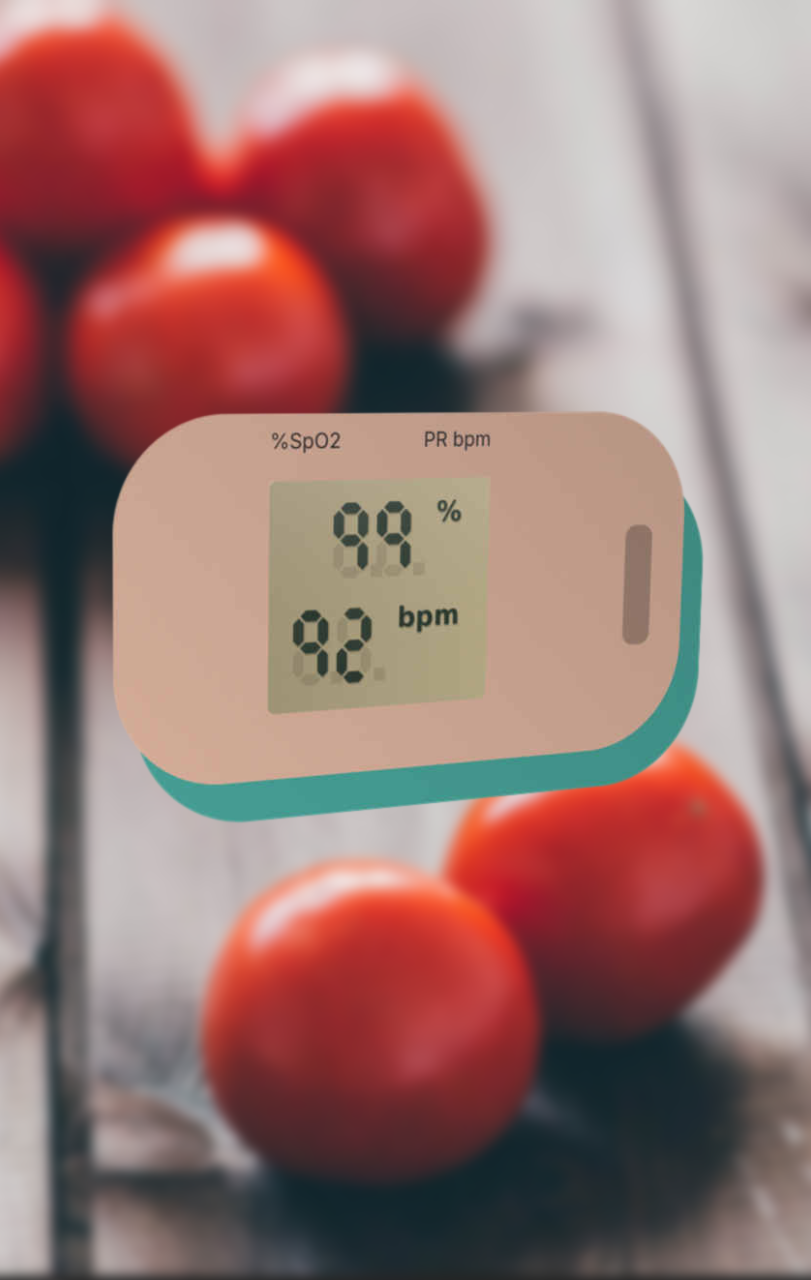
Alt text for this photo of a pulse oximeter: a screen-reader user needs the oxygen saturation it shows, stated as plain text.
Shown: 99 %
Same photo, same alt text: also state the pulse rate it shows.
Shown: 92 bpm
